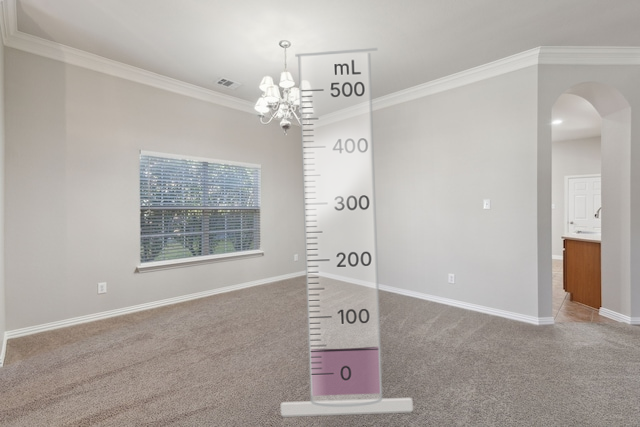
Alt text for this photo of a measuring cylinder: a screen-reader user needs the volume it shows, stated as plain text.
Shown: 40 mL
